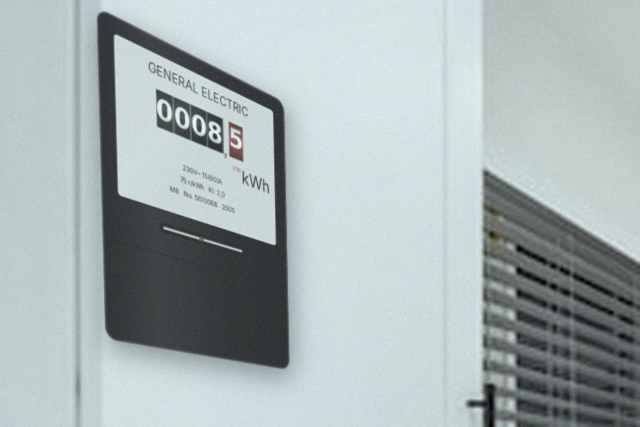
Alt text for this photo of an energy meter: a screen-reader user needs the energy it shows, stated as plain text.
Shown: 8.5 kWh
